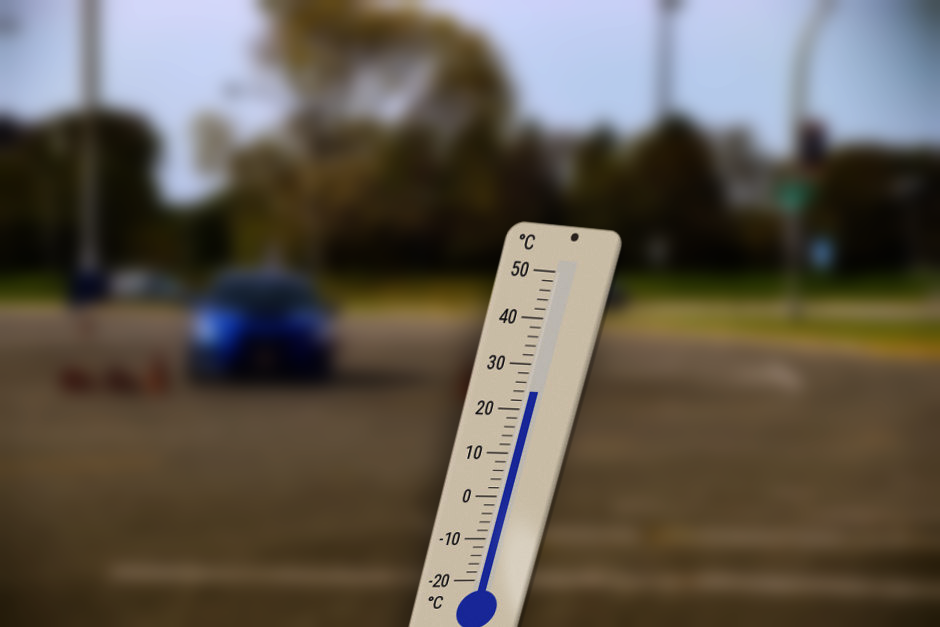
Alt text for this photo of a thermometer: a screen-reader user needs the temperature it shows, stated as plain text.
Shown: 24 °C
